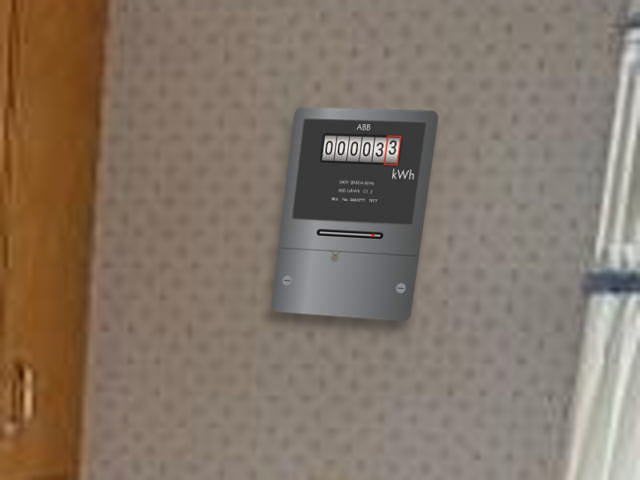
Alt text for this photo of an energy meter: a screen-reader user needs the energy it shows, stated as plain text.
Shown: 3.3 kWh
